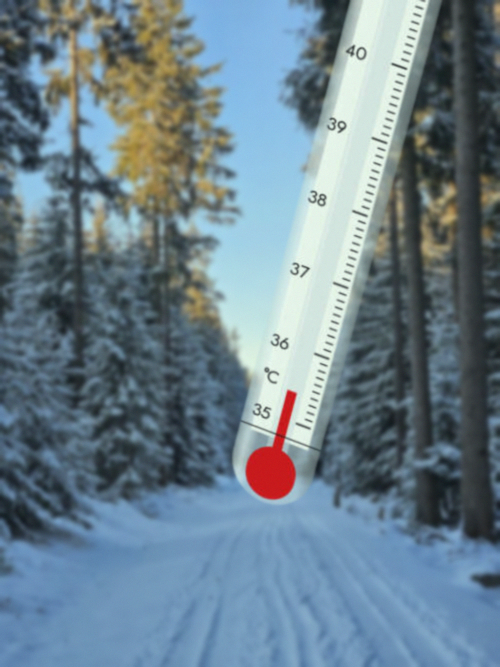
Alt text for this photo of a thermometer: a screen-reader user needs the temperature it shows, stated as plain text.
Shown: 35.4 °C
